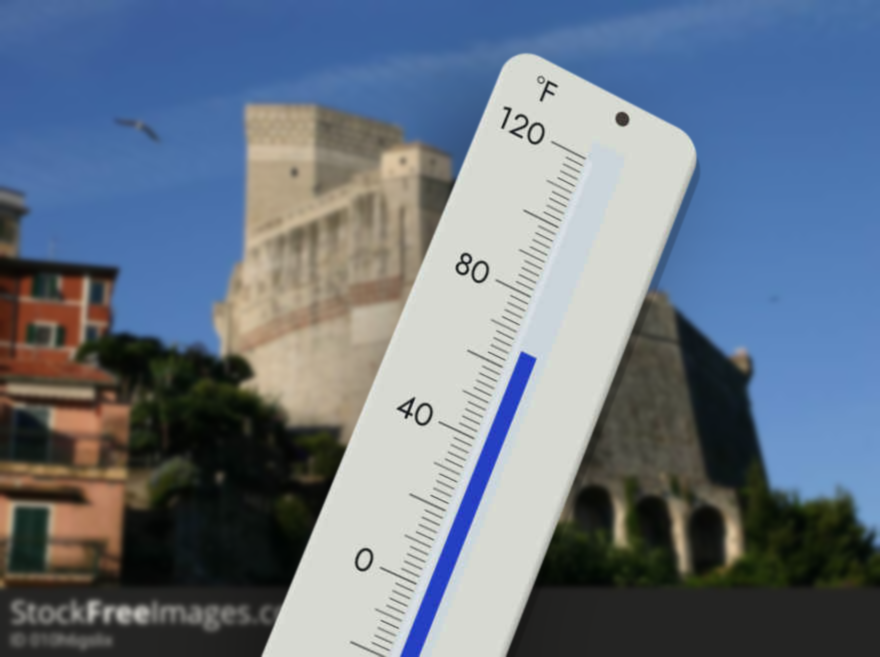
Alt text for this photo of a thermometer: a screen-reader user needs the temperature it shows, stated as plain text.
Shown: 66 °F
